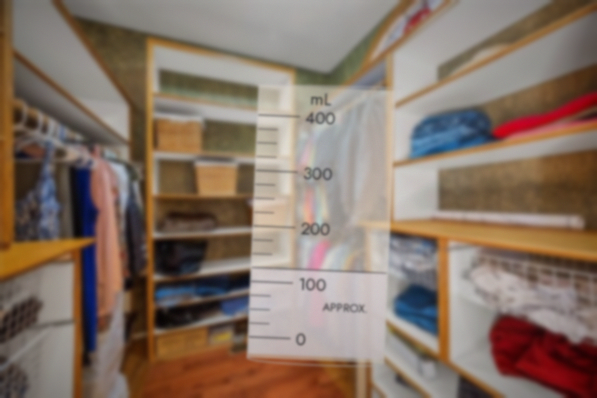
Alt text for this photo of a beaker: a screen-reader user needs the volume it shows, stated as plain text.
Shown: 125 mL
